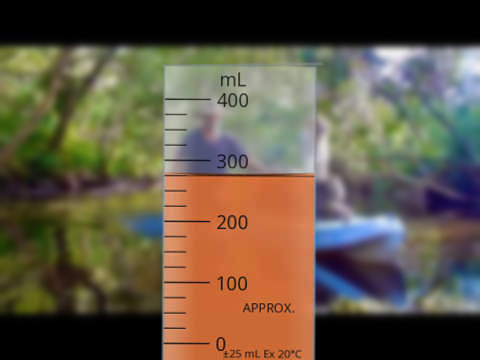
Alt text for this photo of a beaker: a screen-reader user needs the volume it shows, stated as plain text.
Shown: 275 mL
